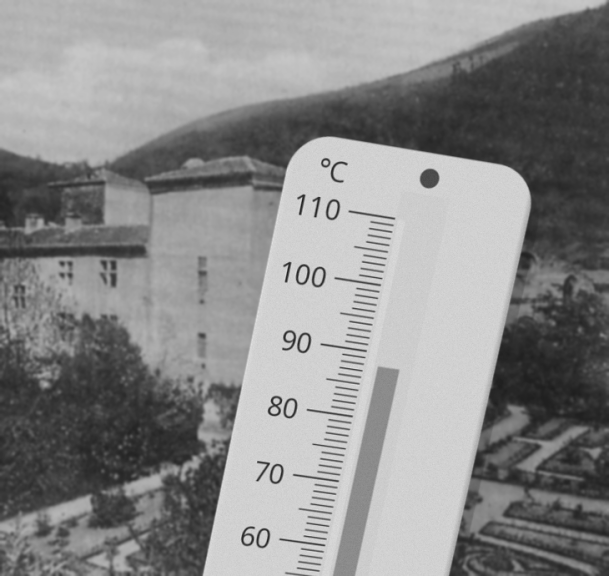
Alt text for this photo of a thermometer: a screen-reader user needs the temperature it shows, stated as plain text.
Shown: 88 °C
